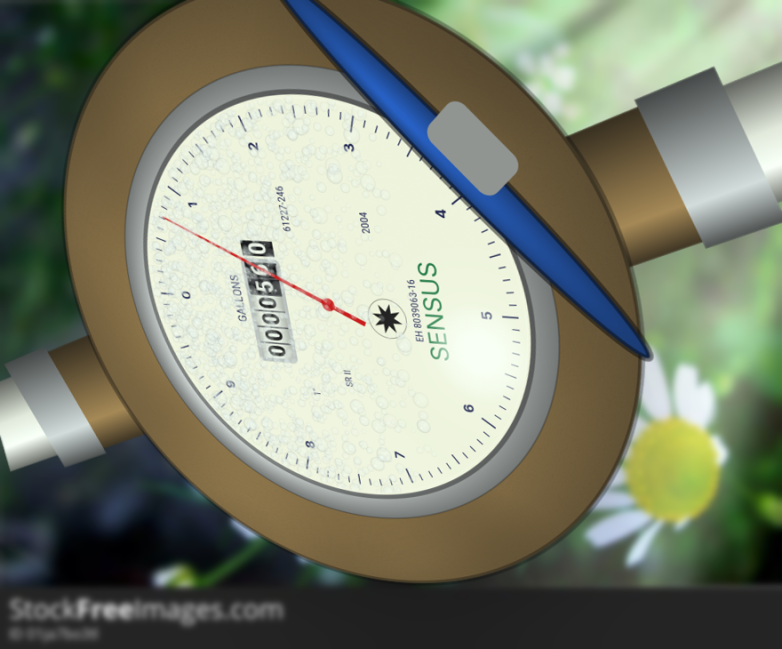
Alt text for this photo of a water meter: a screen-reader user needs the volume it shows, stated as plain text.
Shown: 560.7 gal
